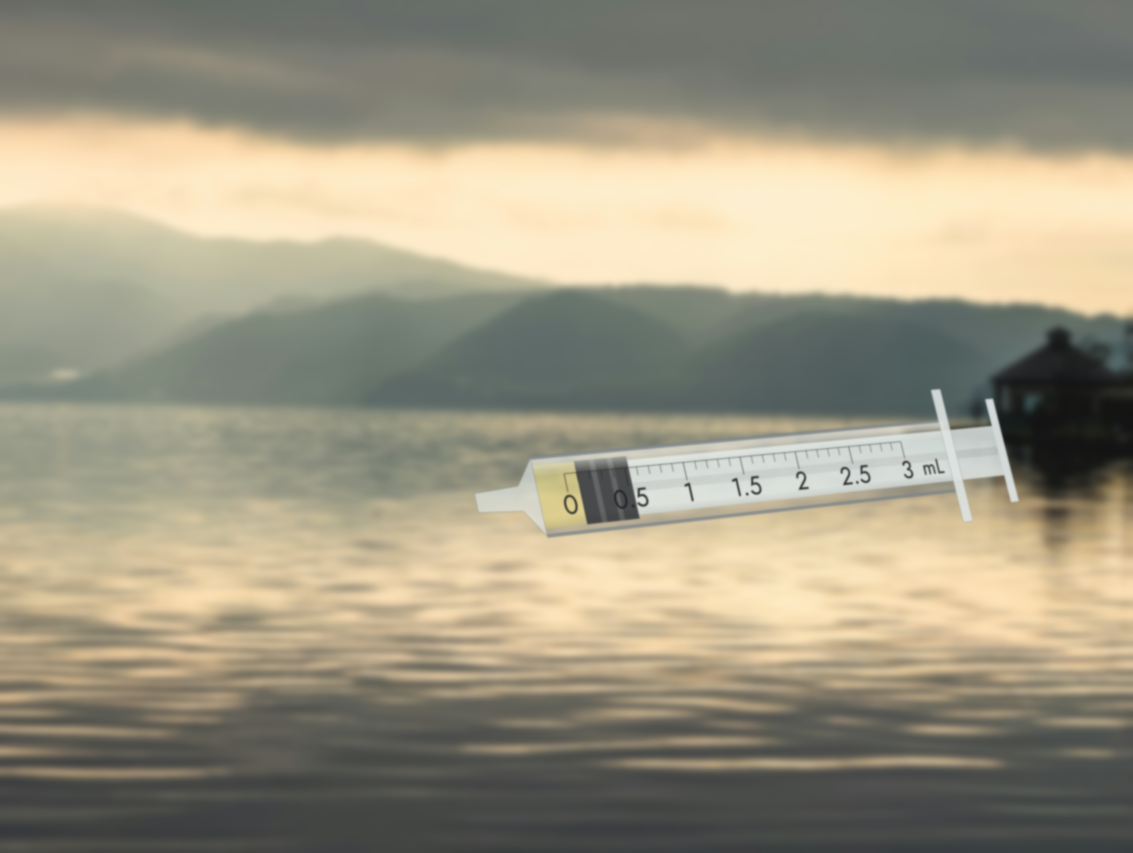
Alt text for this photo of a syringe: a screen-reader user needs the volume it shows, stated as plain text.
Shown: 0.1 mL
